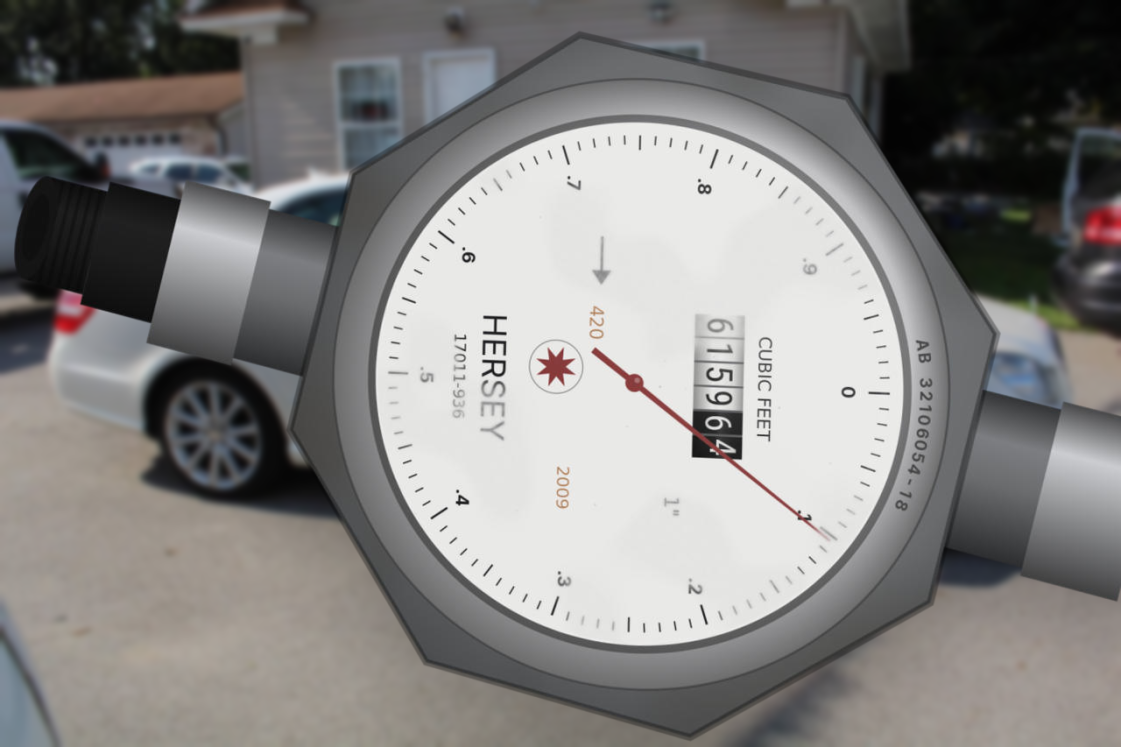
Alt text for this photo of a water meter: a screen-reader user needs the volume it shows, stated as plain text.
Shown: 615964.10 ft³
